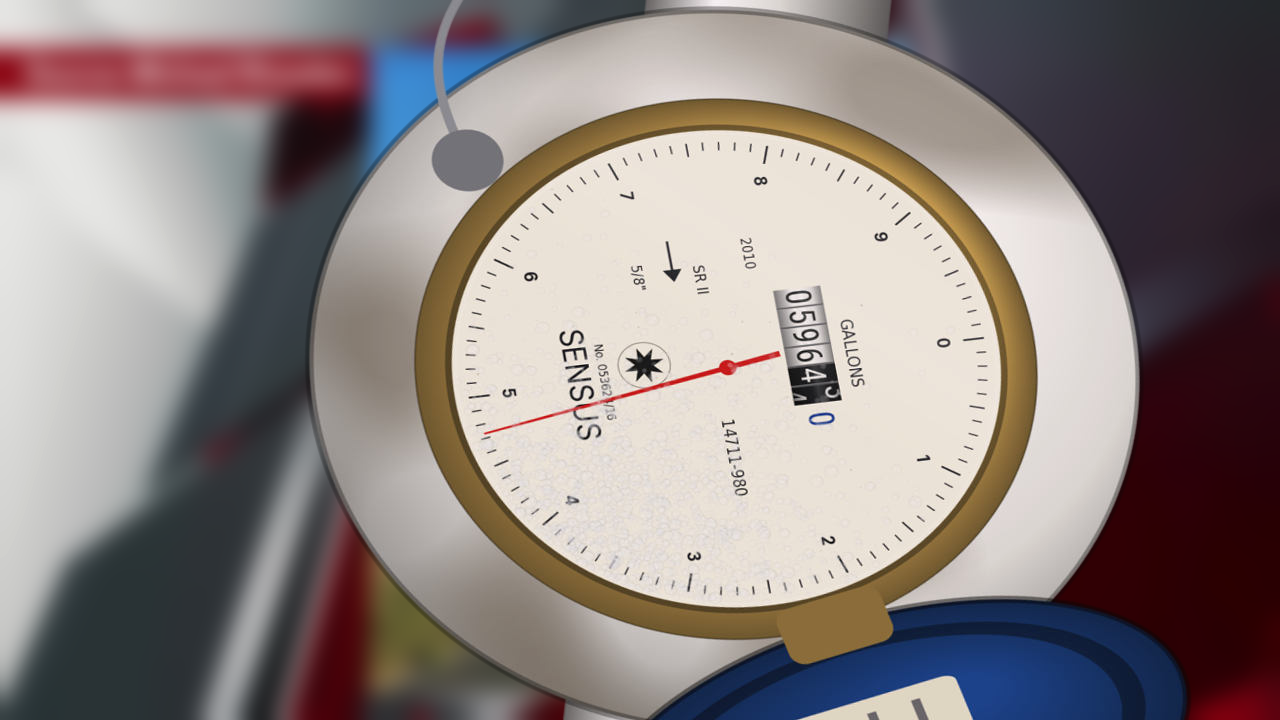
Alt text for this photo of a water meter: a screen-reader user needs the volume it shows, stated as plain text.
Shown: 596434.7 gal
